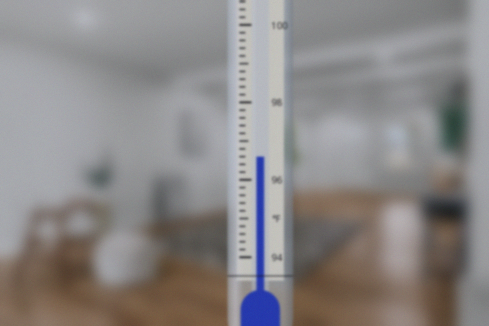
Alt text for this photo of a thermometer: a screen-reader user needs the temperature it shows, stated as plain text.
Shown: 96.6 °F
